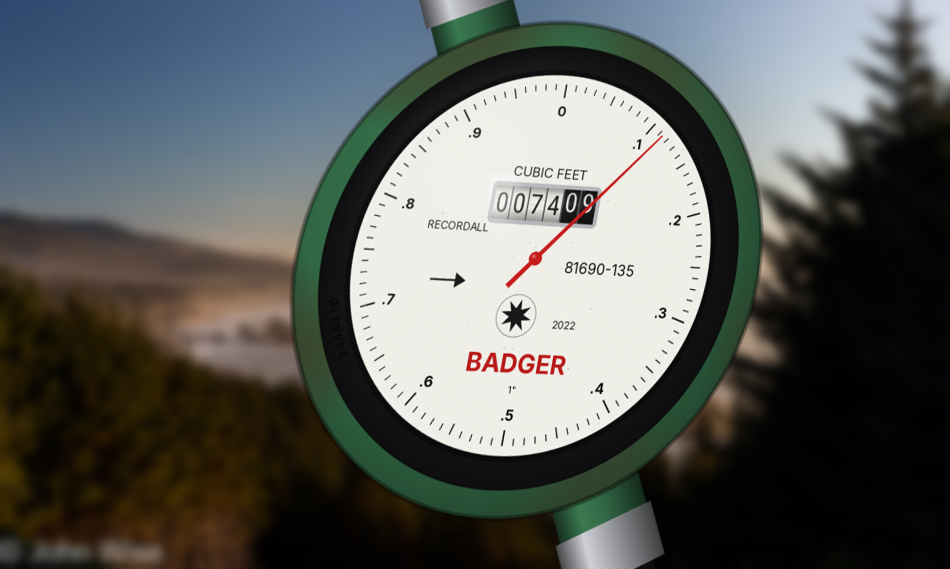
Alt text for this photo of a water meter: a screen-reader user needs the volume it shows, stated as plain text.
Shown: 7409.11 ft³
